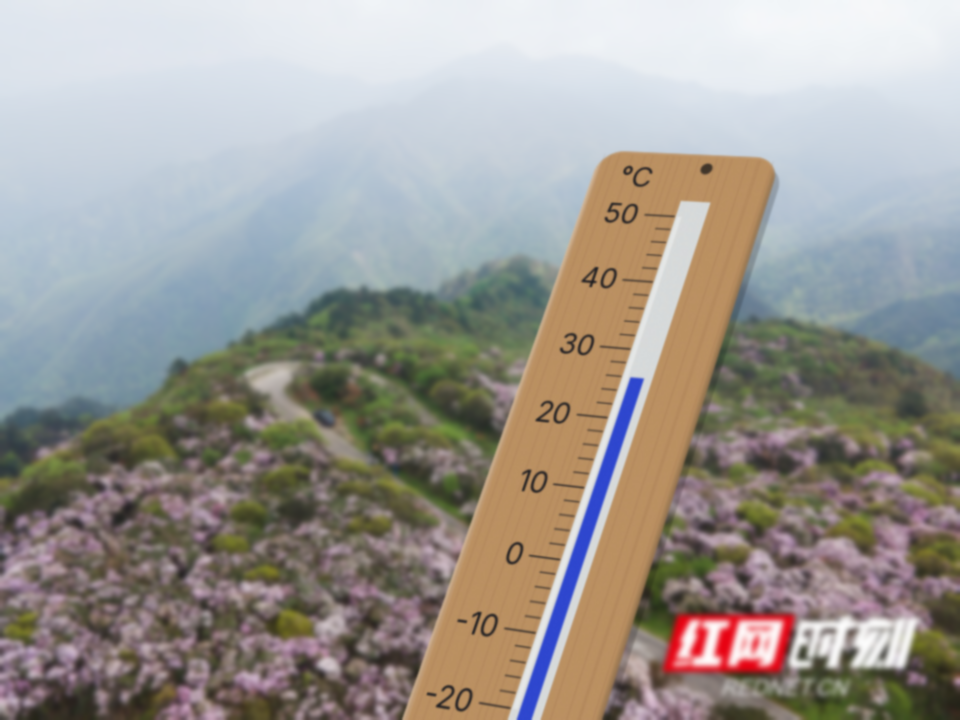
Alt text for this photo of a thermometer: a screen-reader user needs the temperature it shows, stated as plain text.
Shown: 26 °C
